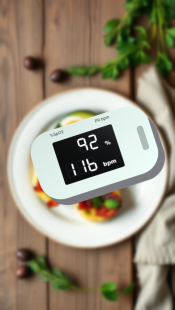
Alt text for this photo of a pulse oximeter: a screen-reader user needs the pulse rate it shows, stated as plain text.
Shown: 116 bpm
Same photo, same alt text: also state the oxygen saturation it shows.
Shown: 92 %
